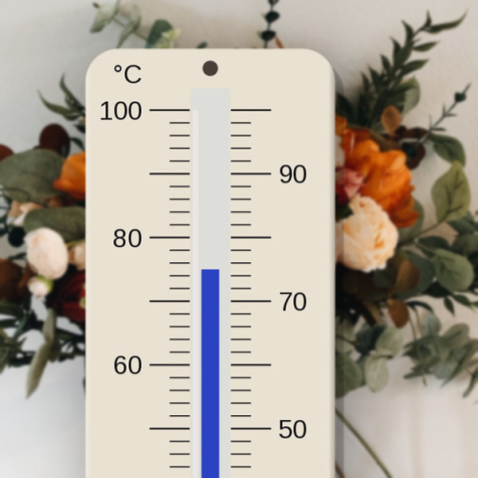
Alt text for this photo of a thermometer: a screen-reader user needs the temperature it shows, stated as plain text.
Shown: 75 °C
